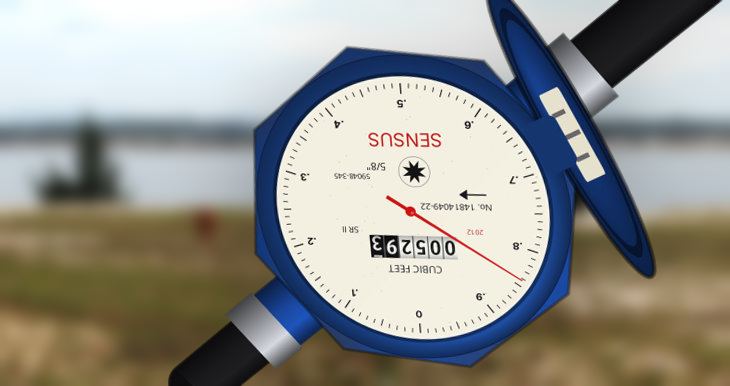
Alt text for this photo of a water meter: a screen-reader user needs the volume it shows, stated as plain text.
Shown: 5292.84 ft³
